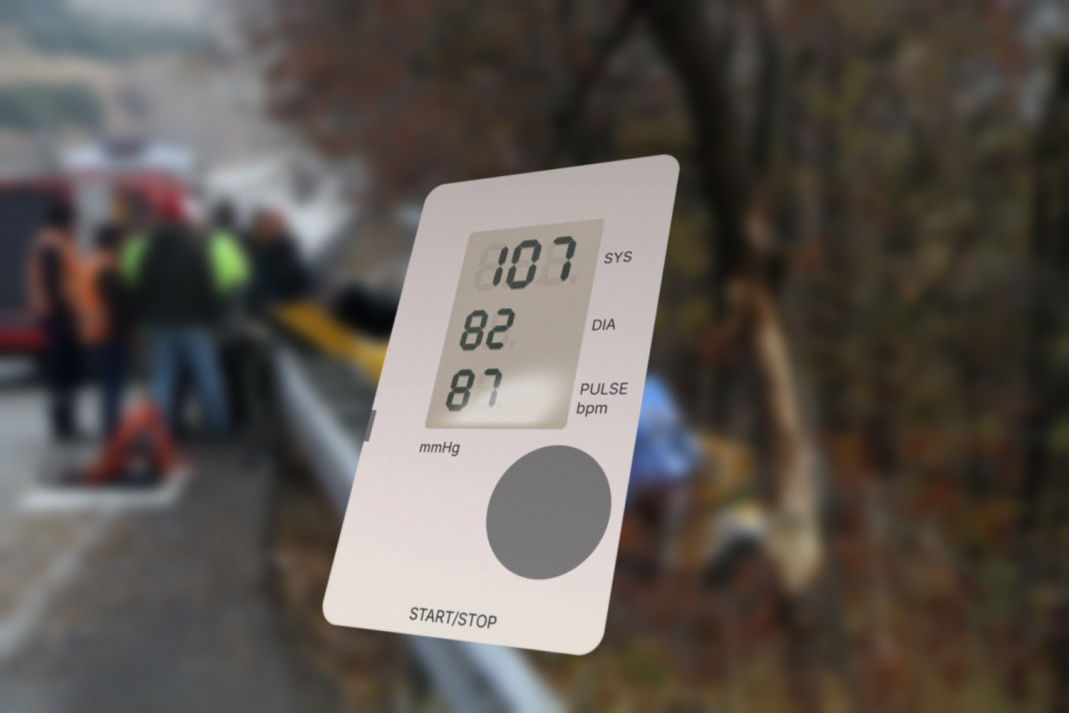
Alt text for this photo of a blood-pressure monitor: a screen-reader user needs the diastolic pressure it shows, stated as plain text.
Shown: 82 mmHg
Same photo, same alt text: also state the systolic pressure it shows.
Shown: 107 mmHg
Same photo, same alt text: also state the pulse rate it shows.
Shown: 87 bpm
